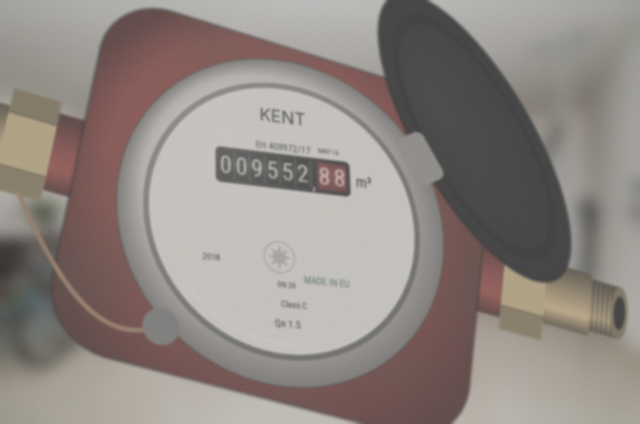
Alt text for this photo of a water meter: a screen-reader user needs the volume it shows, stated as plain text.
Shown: 9552.88 m³
